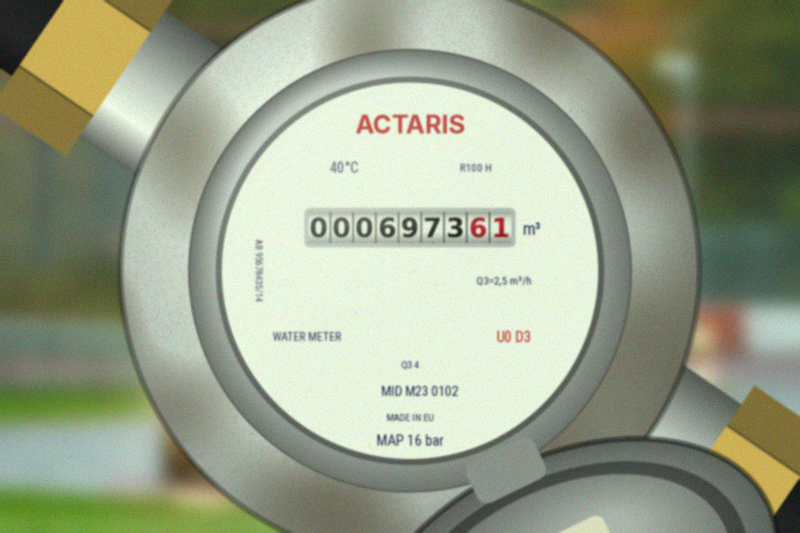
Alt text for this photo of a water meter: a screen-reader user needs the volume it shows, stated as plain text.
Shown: 6973.61 m³
